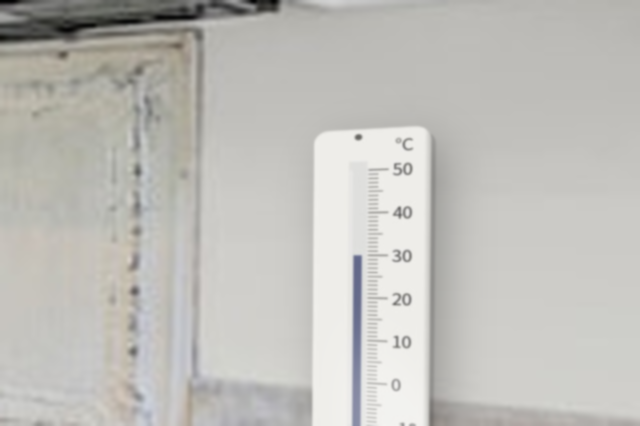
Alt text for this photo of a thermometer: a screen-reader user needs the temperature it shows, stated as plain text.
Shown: 30 °C
